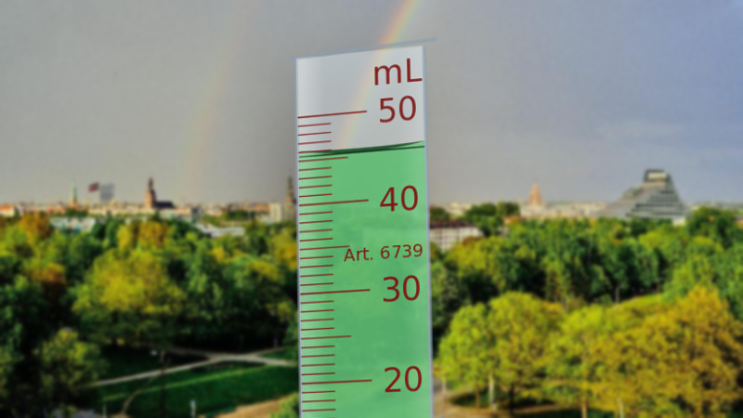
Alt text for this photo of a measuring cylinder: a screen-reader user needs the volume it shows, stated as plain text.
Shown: 45.5 mL
